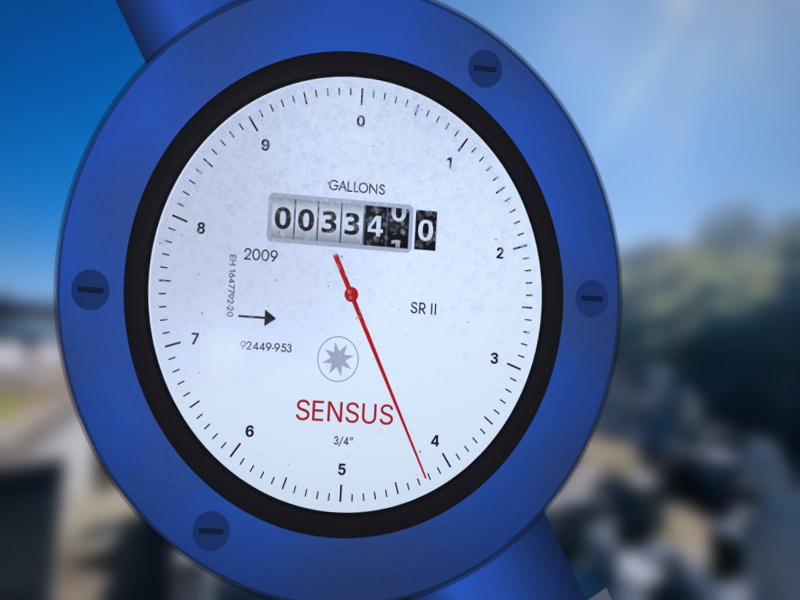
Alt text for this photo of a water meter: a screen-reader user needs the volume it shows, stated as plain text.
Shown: 33404.2 gal
